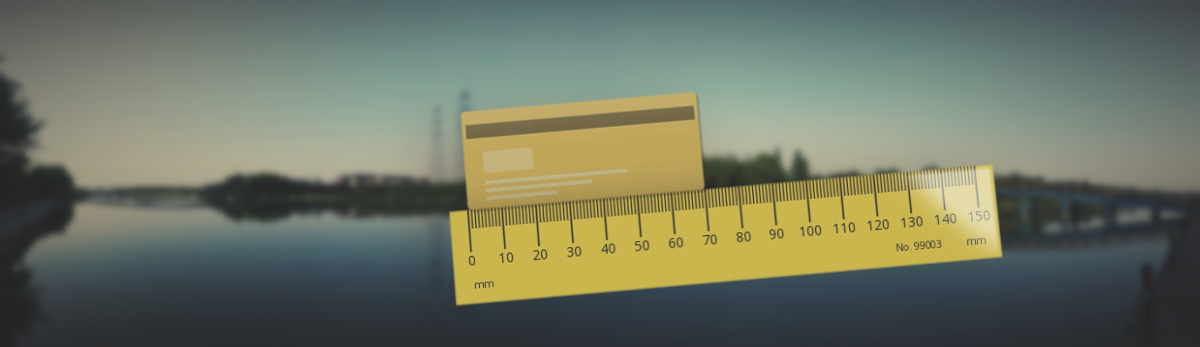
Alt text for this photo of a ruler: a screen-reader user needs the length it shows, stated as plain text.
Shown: 70 mm
